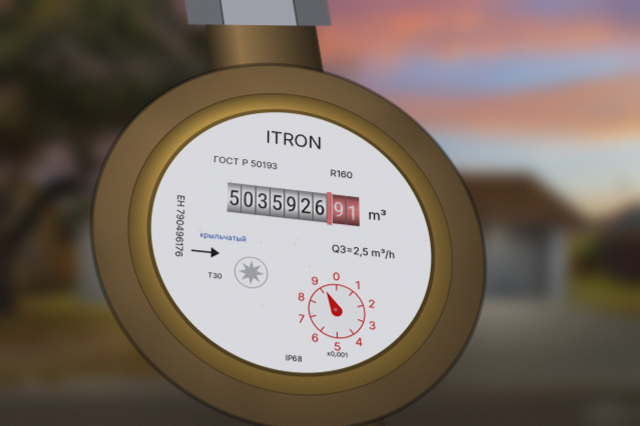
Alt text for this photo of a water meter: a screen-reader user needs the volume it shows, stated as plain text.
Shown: 5035926.909 m³
